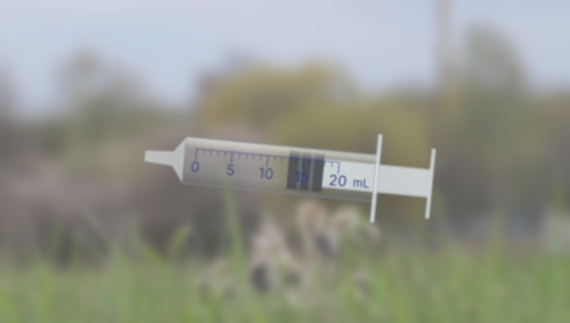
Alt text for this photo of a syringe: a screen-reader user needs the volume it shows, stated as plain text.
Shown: 13 mL
